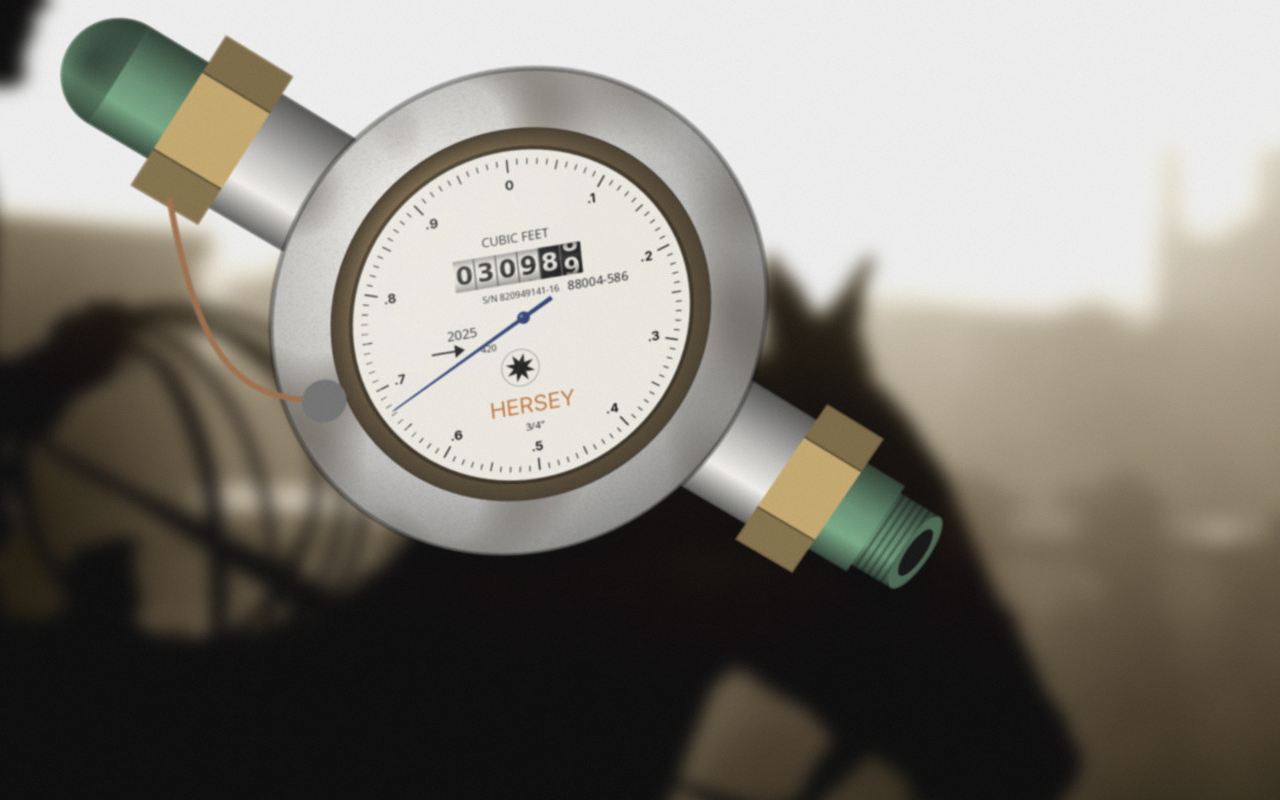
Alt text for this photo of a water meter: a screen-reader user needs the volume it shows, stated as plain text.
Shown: 30988.67 ft³
